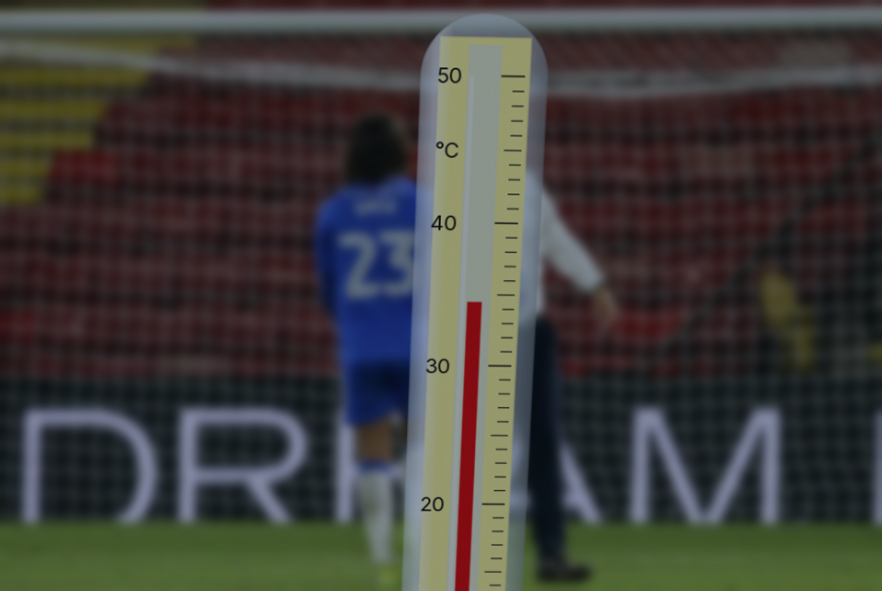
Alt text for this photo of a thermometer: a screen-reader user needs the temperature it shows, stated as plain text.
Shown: 34.5 °C
